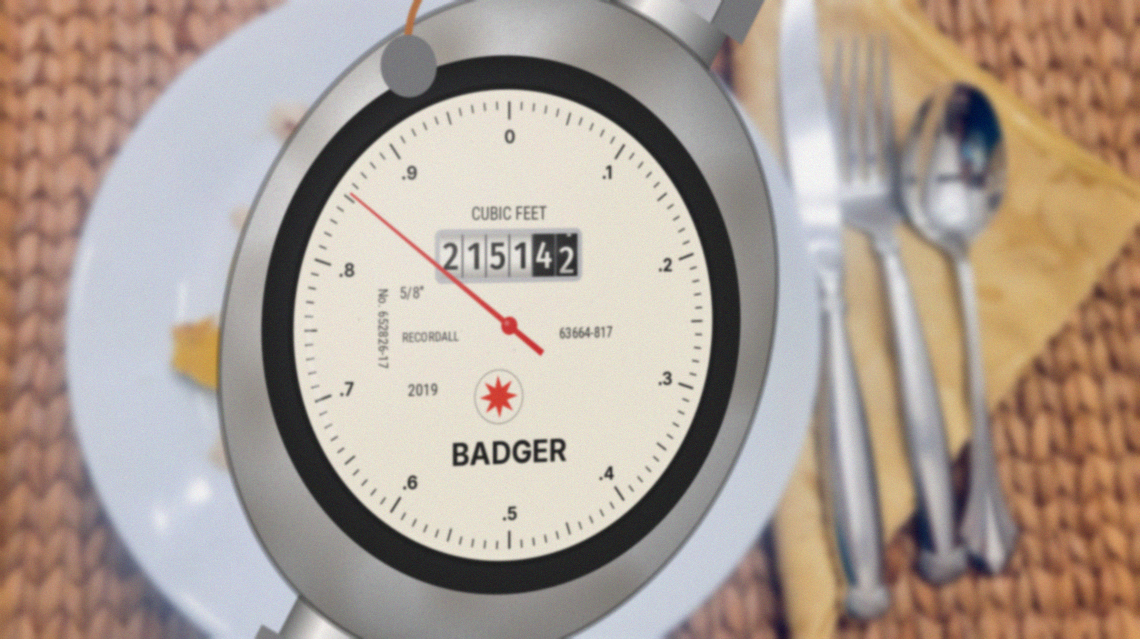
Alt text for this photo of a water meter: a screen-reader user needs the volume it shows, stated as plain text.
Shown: 215141.85 ft³
